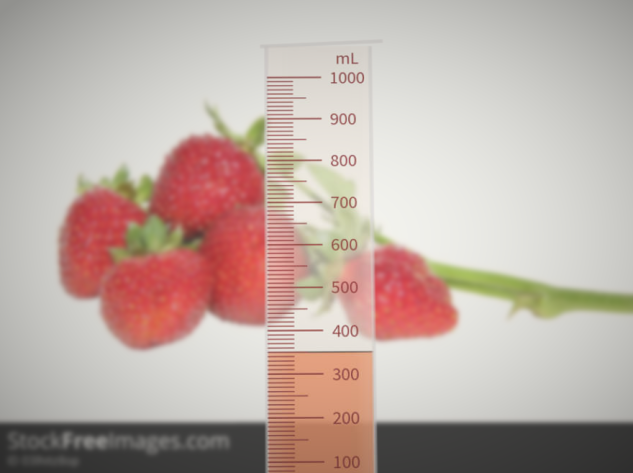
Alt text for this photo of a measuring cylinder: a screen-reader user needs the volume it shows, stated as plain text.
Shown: 350 mL
